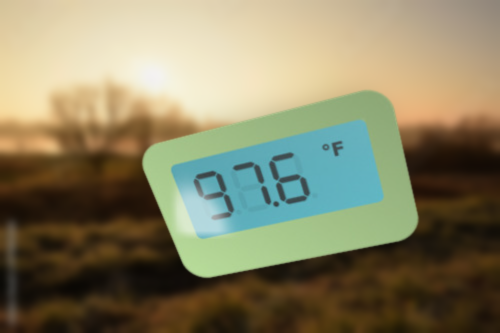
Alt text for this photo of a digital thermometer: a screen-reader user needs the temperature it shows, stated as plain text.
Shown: 97.6 °F
